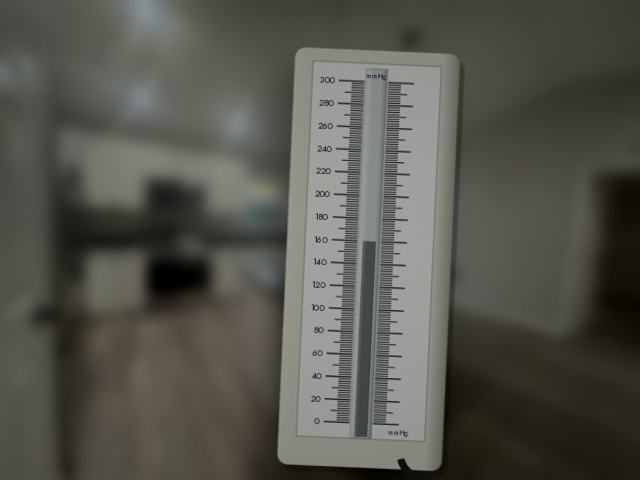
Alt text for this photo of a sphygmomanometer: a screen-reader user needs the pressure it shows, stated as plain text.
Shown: 160 mmHg
